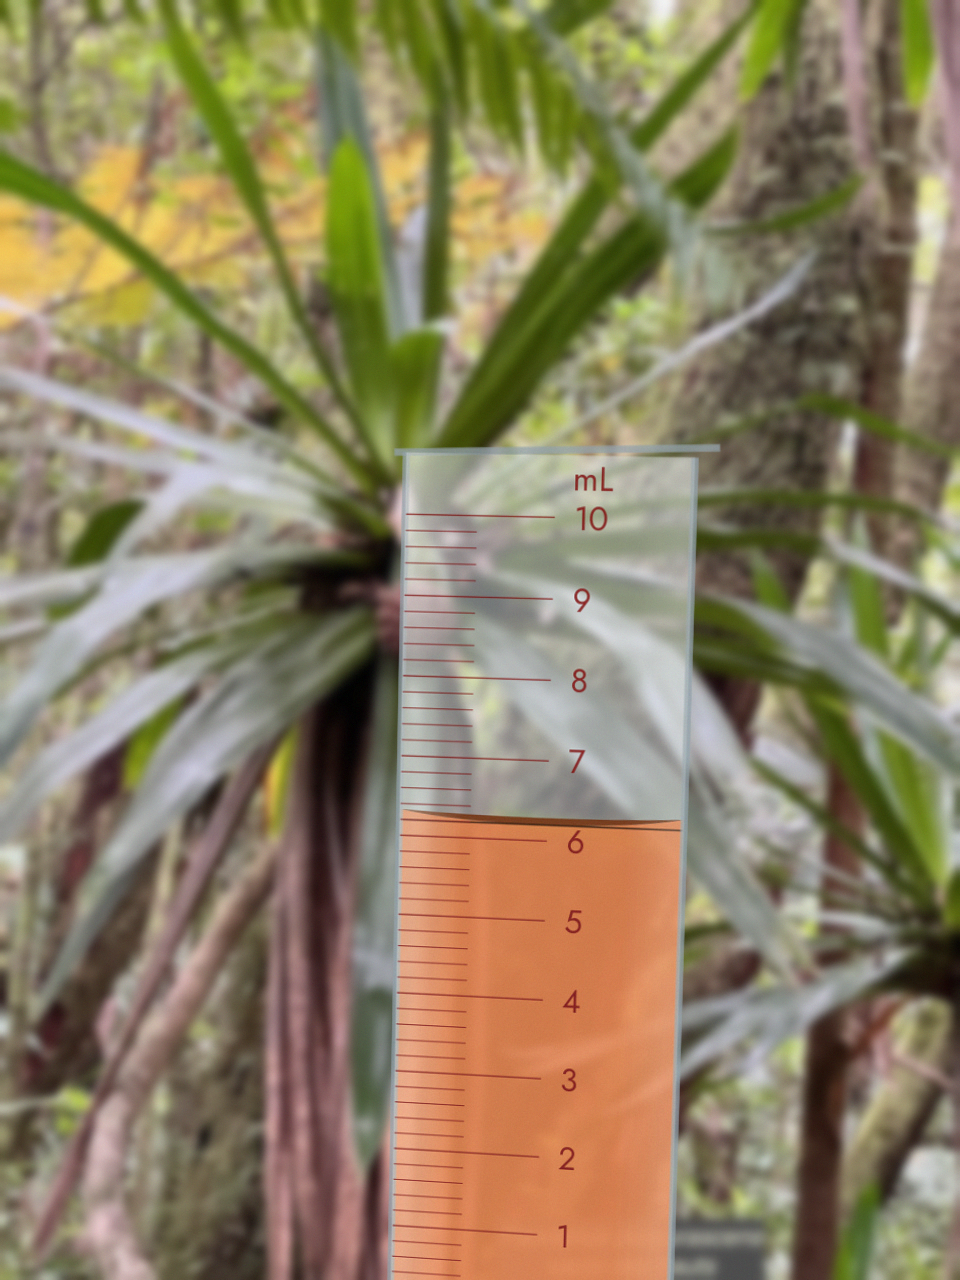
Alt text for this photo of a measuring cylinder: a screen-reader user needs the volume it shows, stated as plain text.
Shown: 6.2 mL
